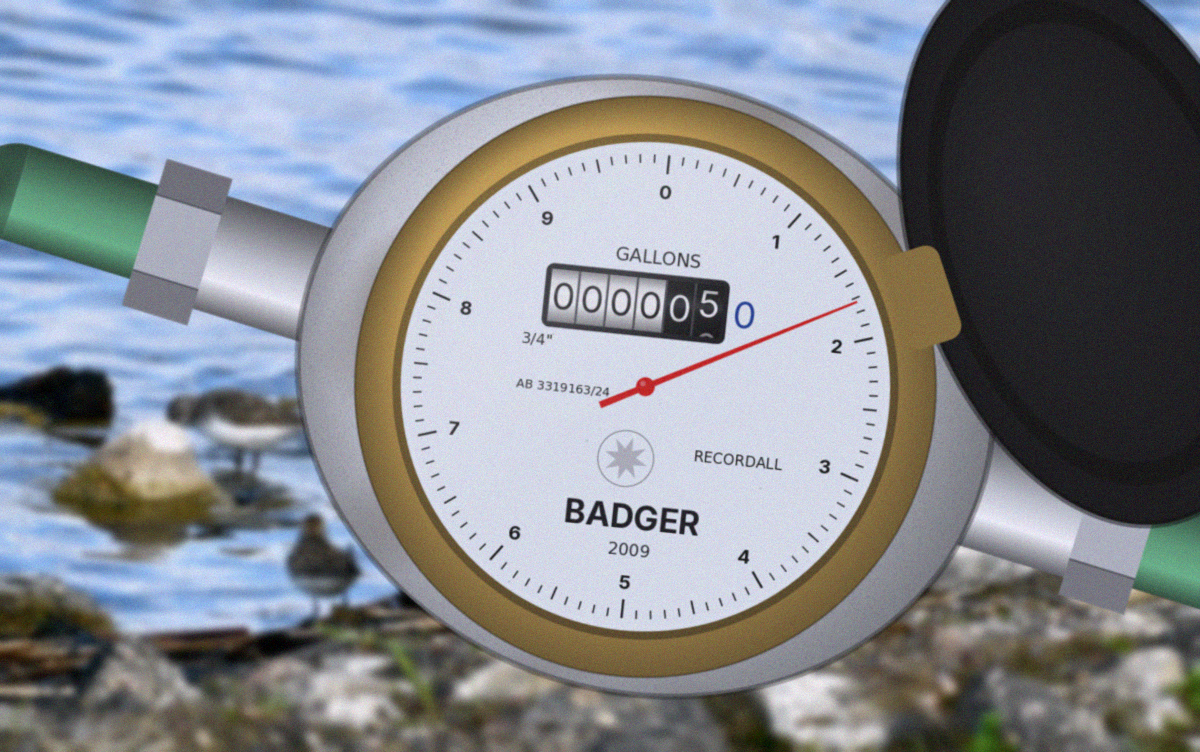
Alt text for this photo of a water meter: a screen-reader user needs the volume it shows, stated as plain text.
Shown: 51.7 gal
